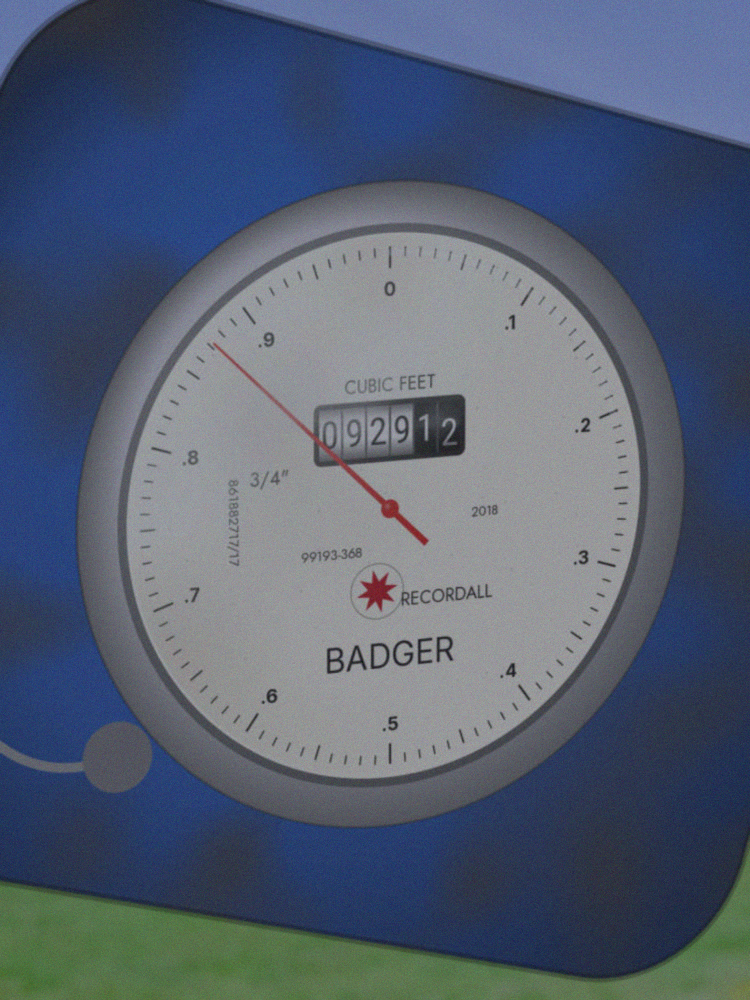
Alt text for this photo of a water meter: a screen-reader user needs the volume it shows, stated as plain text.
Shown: 92911.87 ft³
